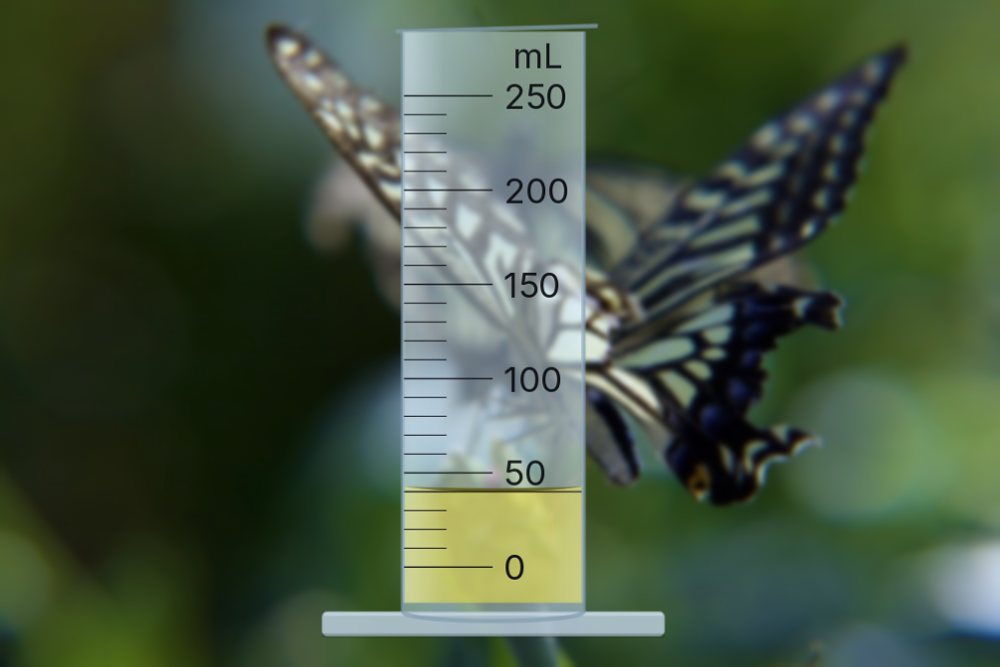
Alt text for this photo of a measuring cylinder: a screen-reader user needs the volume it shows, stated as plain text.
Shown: 40 mL
